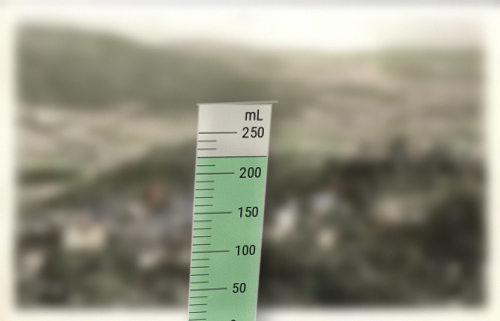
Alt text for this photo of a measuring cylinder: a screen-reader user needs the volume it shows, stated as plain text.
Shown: 220 mL
